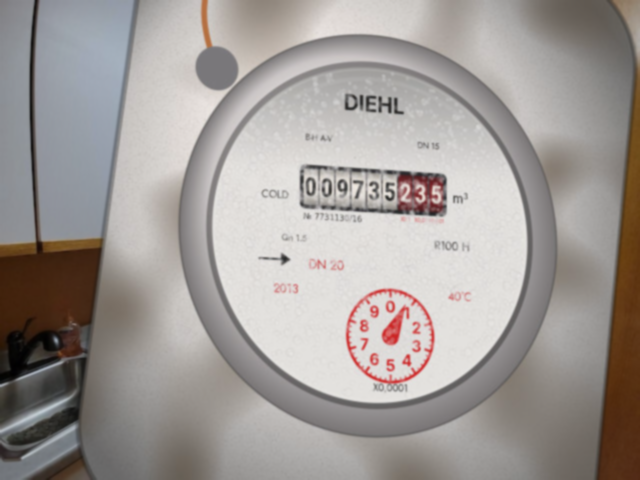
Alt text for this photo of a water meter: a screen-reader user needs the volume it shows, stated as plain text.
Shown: 9735.2350 m³
